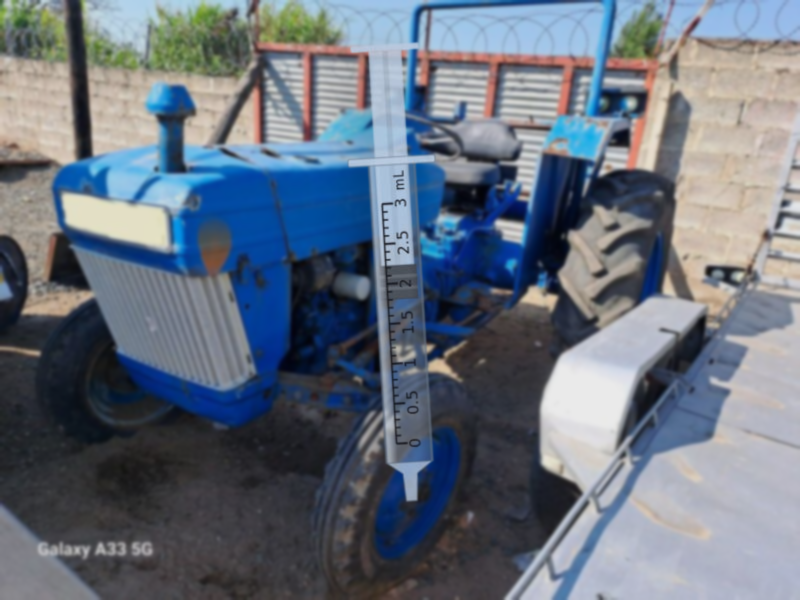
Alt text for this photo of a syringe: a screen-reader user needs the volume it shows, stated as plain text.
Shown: 1.8 mL
